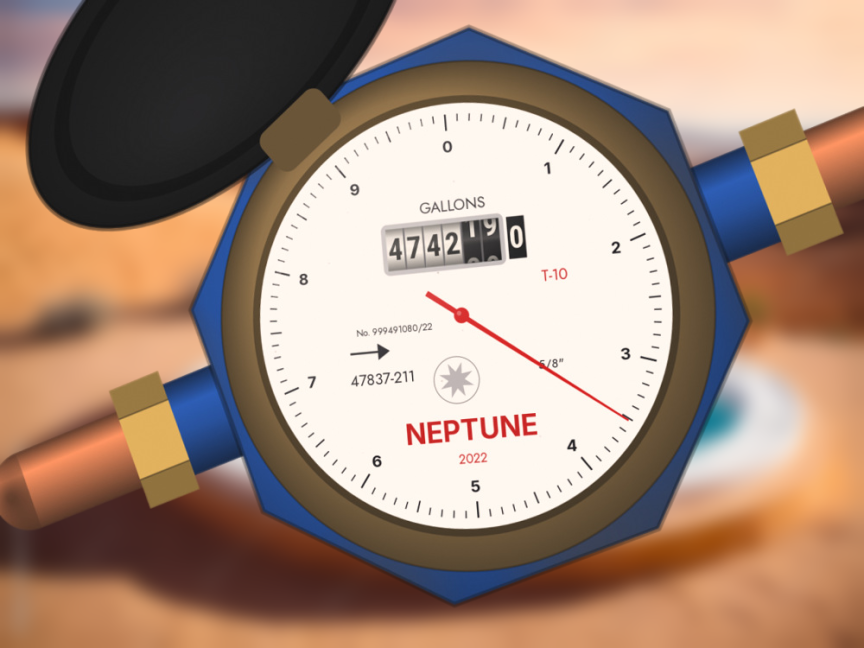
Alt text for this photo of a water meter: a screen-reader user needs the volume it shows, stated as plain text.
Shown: 4742193.5 gal
